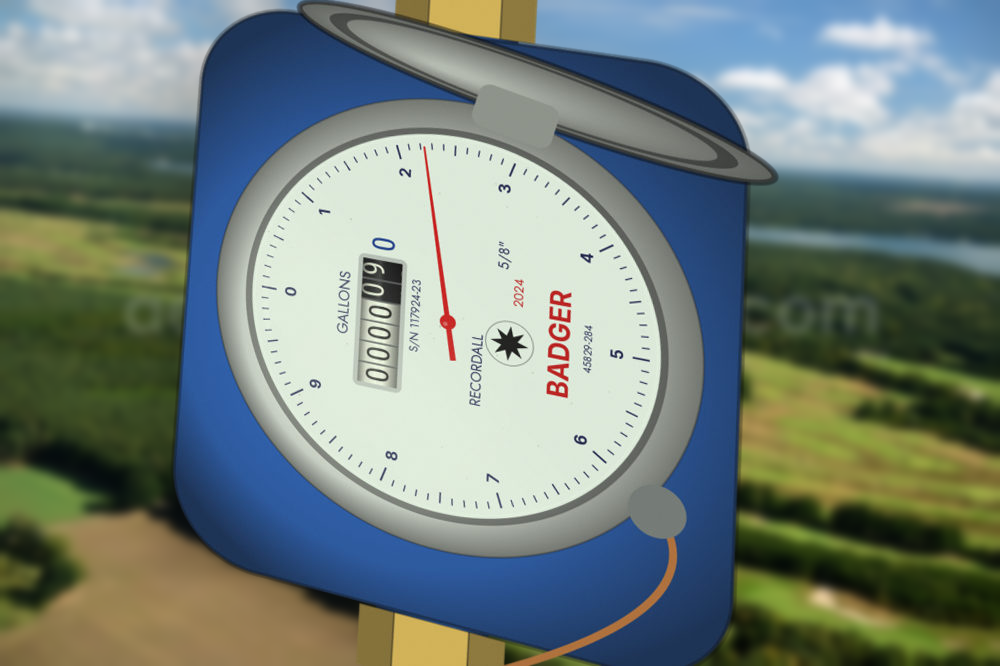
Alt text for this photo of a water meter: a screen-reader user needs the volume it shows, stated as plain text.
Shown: 92.2 gal
